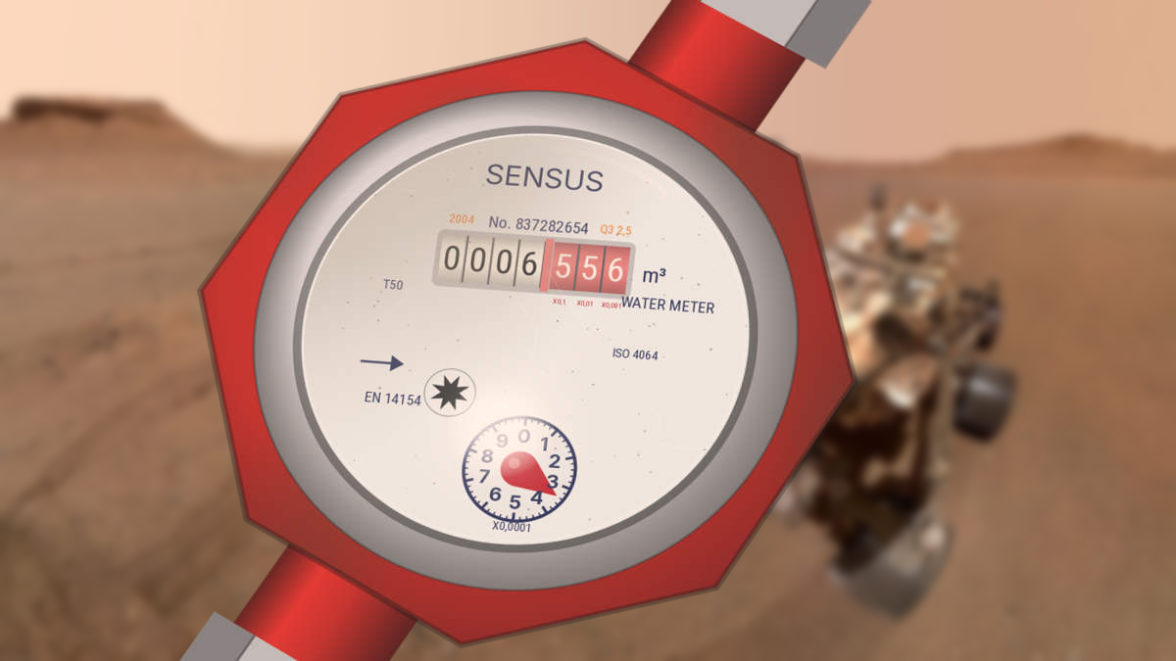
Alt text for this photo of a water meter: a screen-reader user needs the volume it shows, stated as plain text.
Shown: 6.5563 m³
